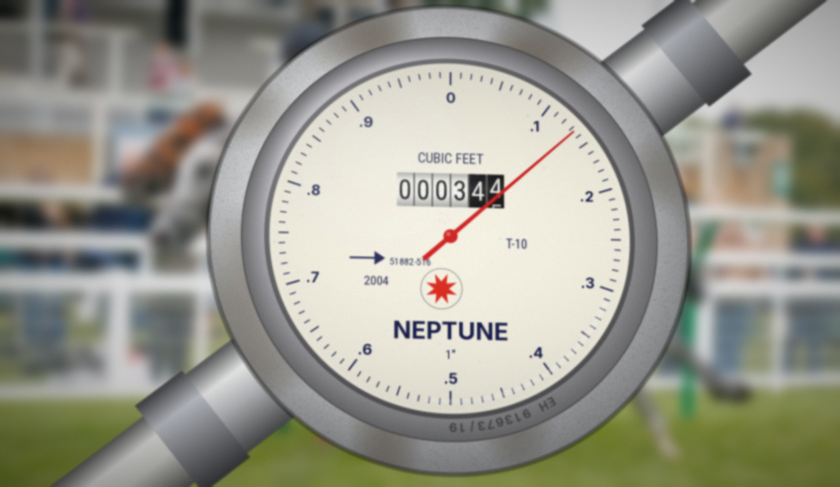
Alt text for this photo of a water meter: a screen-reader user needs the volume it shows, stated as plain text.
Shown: 344.13 ft³
